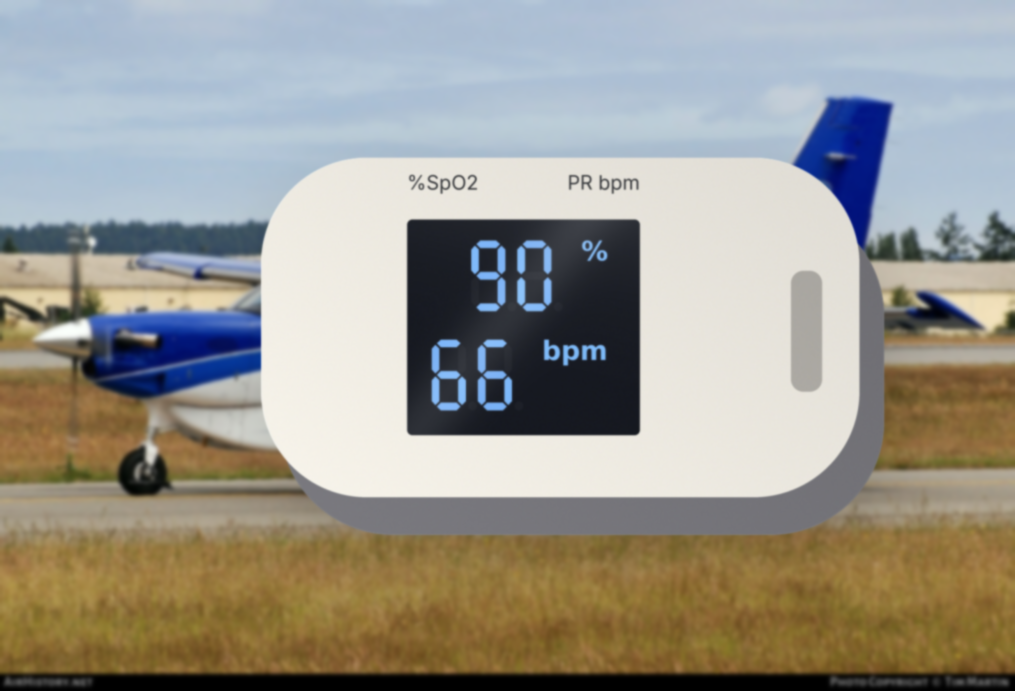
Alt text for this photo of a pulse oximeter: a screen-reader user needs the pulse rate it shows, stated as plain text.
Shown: 66 bpm
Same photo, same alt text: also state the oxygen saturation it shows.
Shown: 90 %
